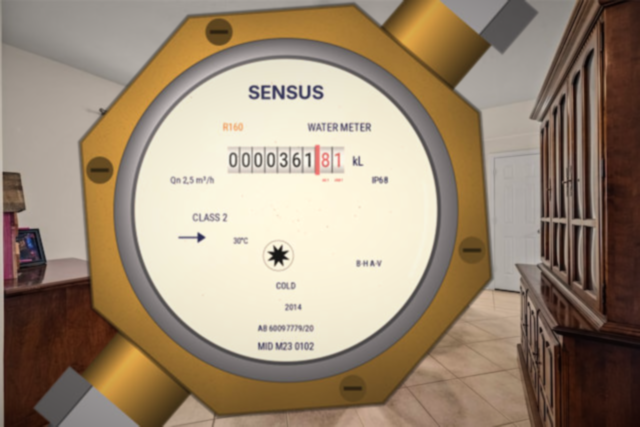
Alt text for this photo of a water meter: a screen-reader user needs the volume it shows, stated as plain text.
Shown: 361.81 kL
